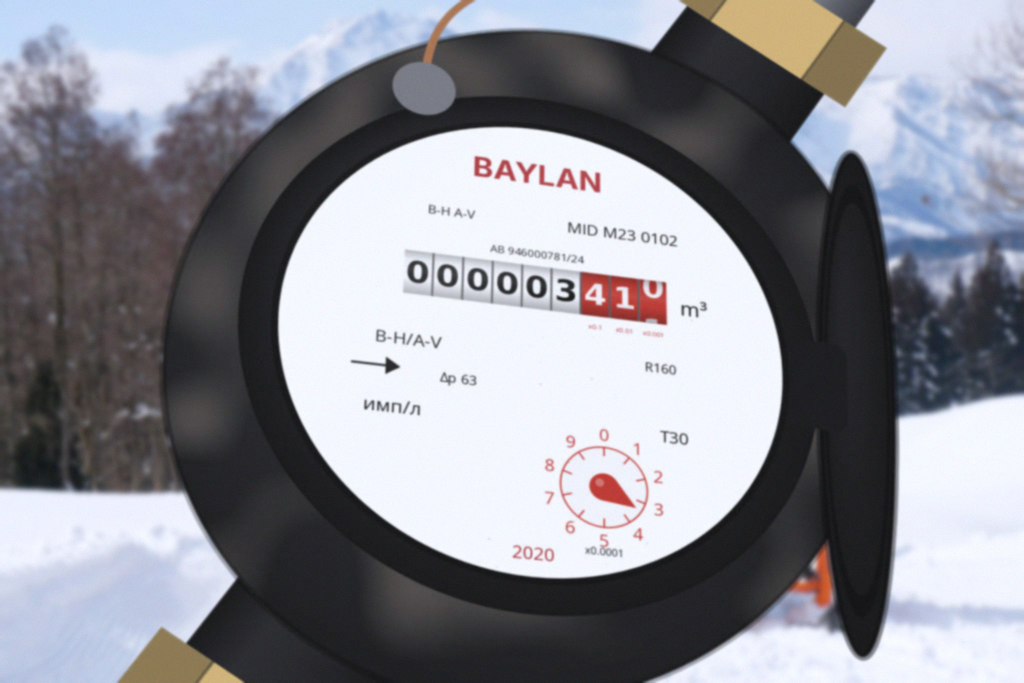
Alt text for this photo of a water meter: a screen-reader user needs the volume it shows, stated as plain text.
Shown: 3.4103 m³
